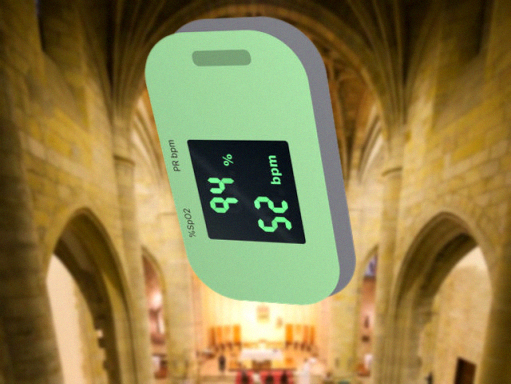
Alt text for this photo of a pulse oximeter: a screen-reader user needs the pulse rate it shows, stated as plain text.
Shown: 52 bpm
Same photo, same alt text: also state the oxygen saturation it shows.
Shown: 94 %
